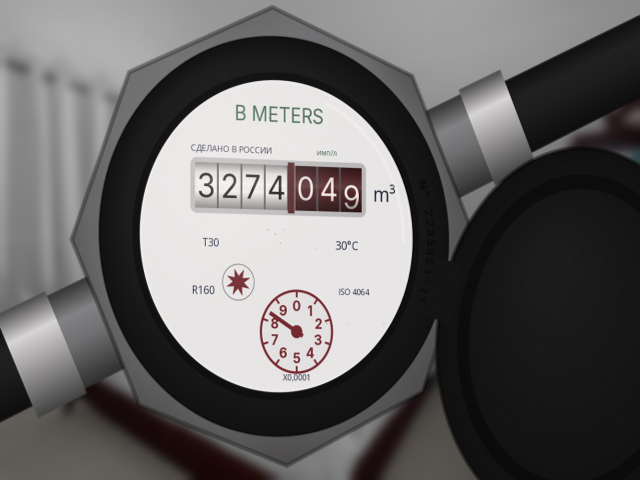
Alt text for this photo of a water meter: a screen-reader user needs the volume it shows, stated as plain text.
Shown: 3274.0488 m³
